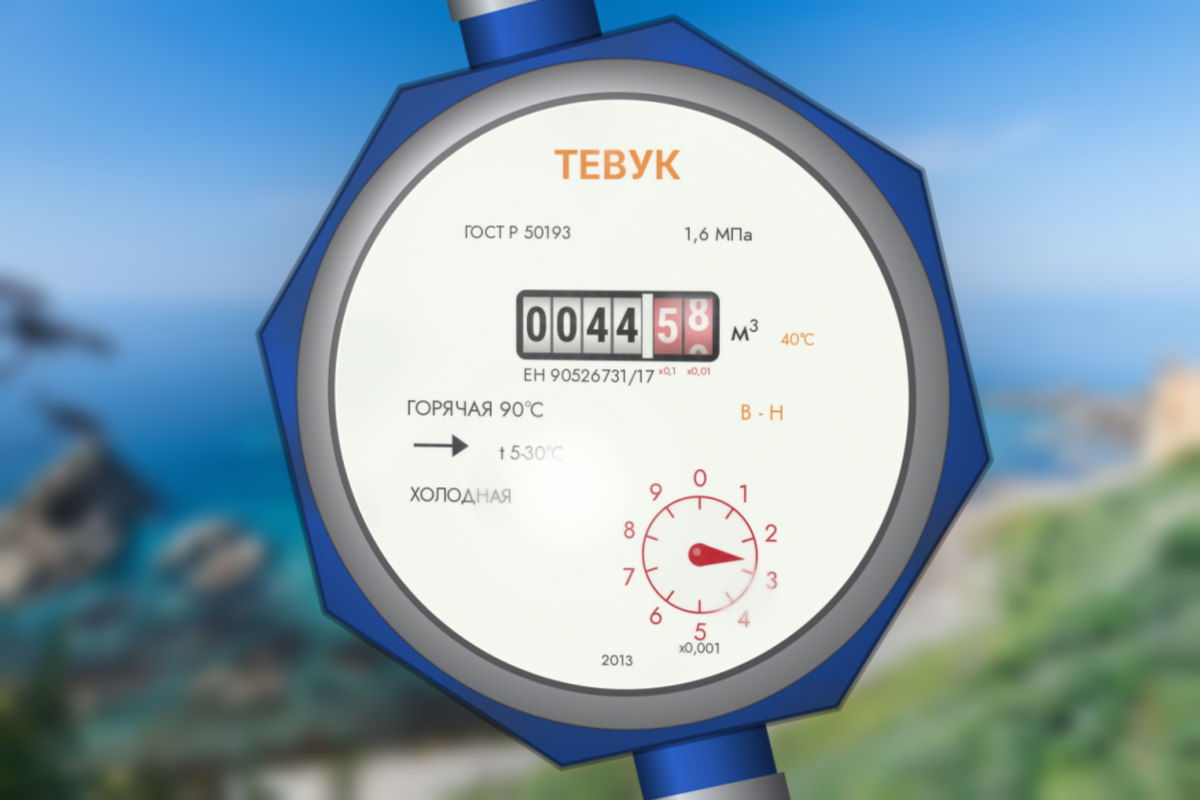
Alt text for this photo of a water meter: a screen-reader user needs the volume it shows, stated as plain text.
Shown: 44.582 m³
